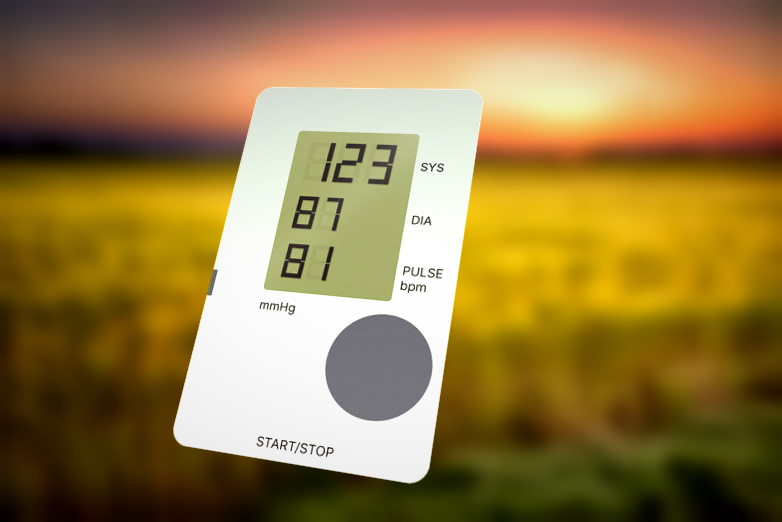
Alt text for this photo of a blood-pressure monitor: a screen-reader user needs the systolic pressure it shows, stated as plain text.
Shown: 123 mmHg
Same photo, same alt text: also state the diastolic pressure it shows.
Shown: 87 mmHg
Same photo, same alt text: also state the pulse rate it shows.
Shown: 81 bpm
